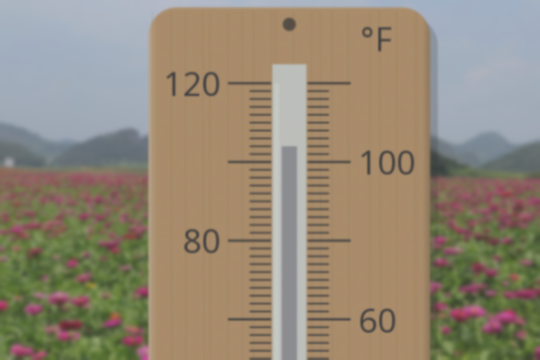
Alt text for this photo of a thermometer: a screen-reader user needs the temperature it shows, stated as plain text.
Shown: 104 °F
